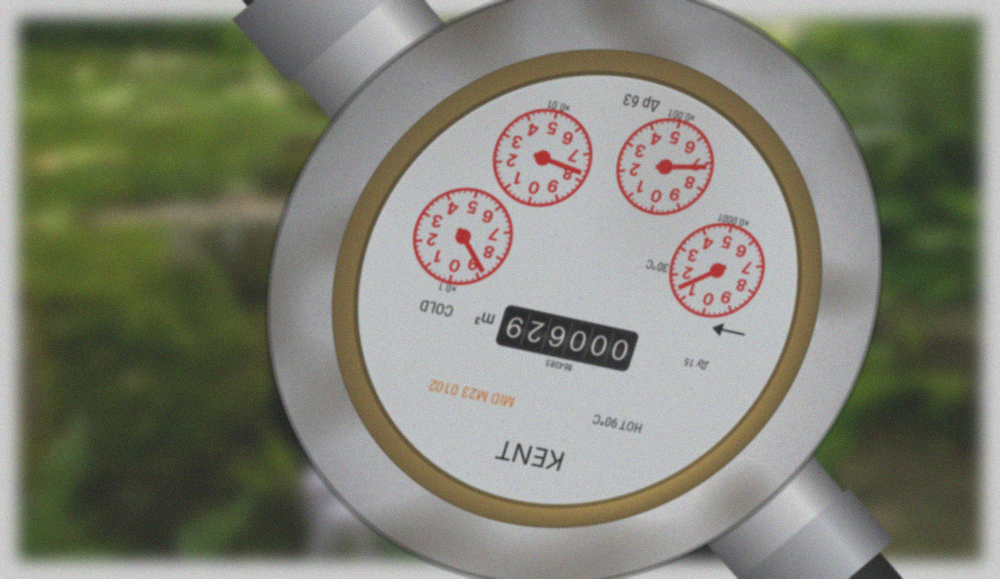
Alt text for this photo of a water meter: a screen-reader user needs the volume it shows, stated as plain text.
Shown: 629.8771 m³
